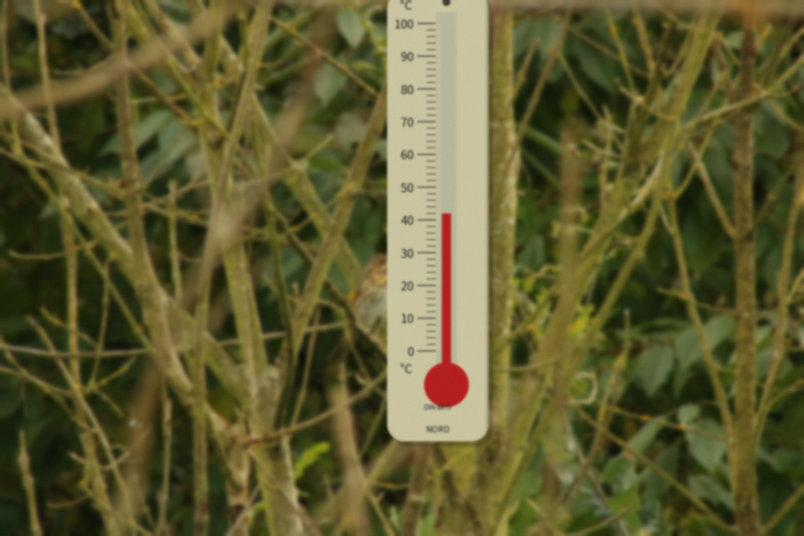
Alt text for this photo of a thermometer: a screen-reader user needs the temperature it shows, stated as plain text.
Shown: 42 °C
